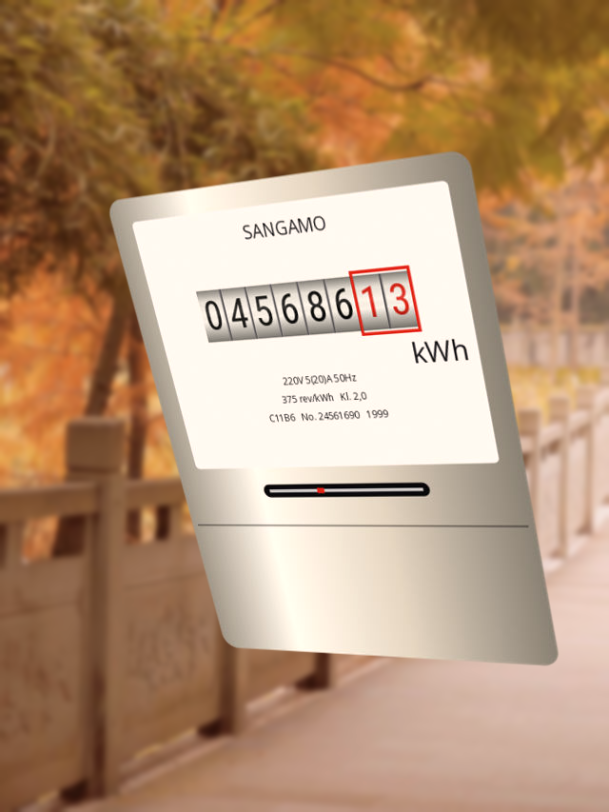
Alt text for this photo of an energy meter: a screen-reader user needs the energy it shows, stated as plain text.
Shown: 45686.13 kWh
